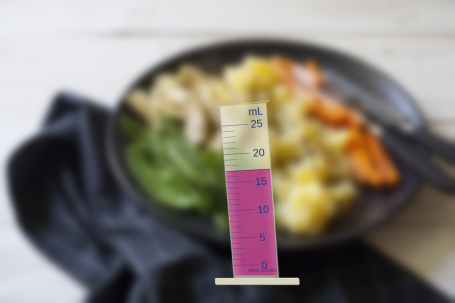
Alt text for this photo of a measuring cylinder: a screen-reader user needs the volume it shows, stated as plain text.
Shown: 17 mL
